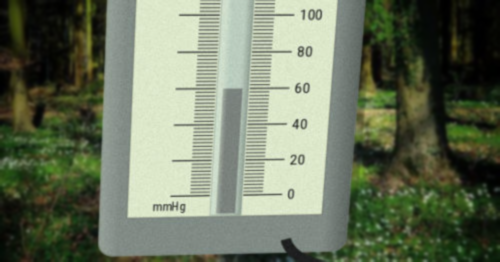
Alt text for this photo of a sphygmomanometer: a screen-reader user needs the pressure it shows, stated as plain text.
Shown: 60 mmHg
